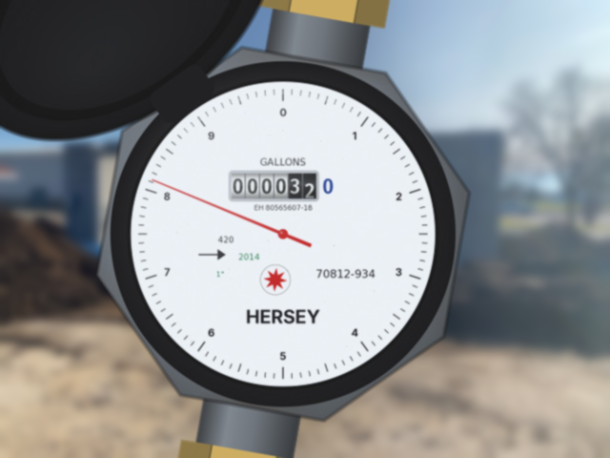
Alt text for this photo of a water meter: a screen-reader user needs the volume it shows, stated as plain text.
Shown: 318.1 gal
